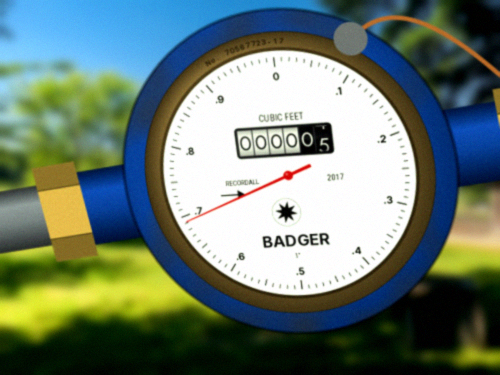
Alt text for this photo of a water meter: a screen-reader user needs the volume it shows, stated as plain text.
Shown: 4.69 ft³
